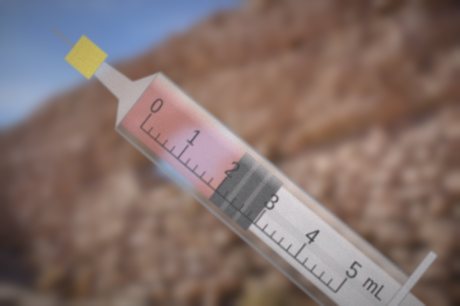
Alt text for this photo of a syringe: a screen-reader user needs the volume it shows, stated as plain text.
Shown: 2 mL
